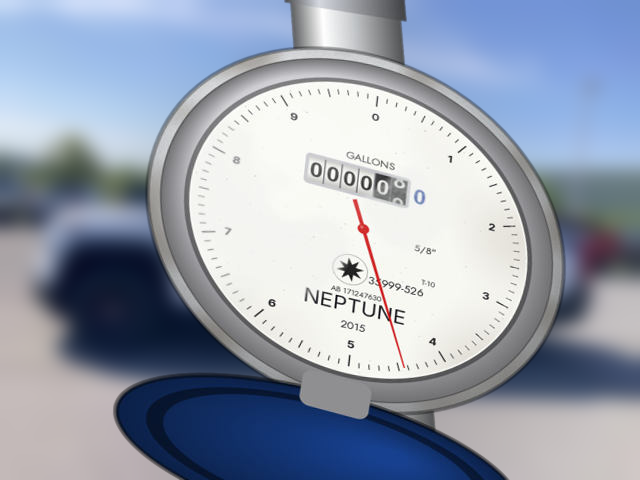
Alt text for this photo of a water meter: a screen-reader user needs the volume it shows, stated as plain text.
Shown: 84.4 gal
